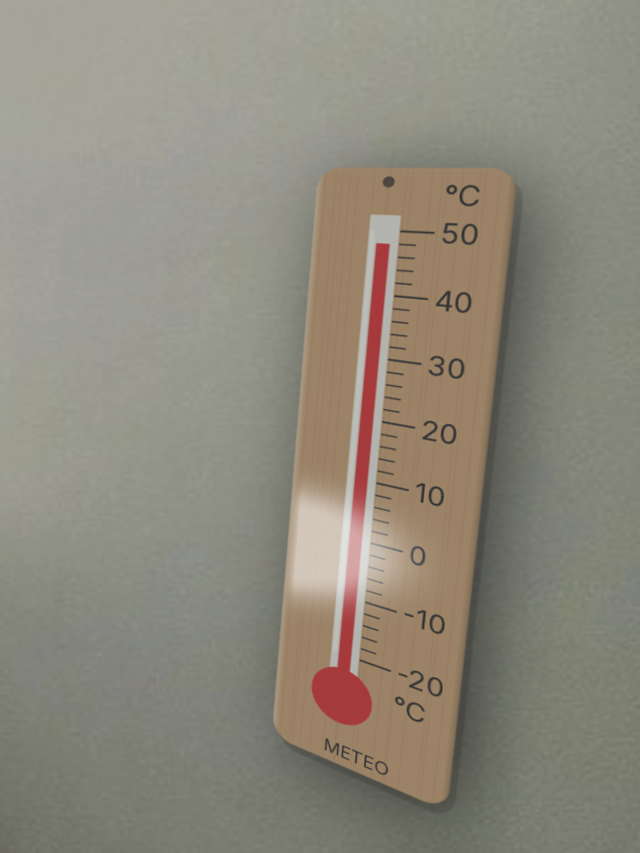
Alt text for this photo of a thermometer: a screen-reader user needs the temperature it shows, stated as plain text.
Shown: 48 °C
